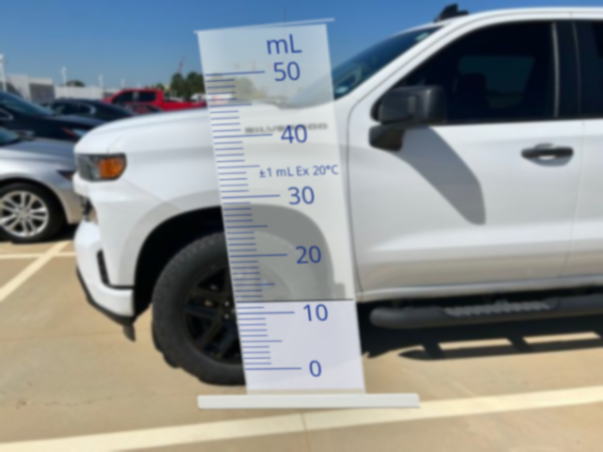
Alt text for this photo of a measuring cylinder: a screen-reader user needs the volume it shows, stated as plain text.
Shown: 12 mL
